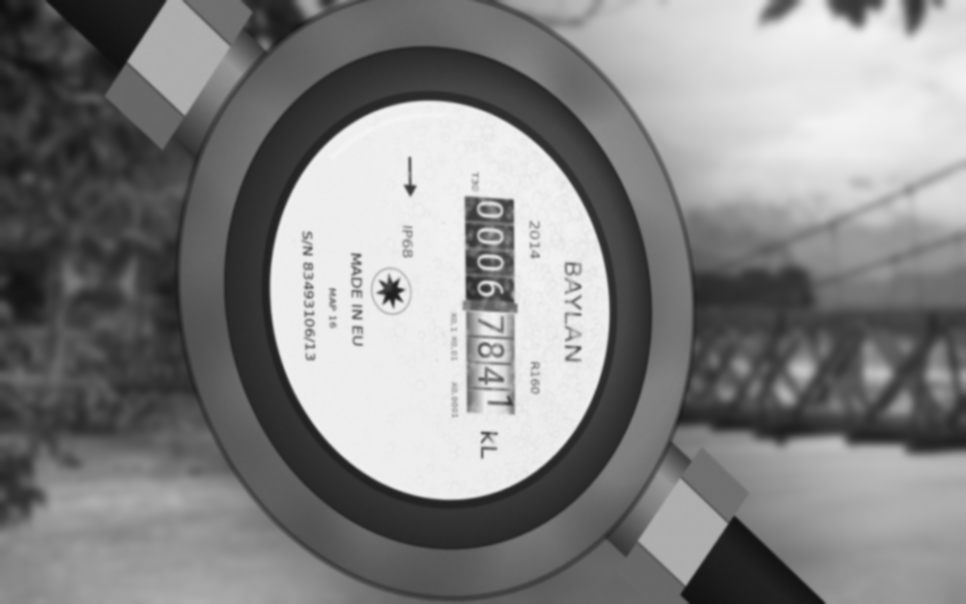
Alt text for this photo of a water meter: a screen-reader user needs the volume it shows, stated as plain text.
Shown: 6.7841 kL
